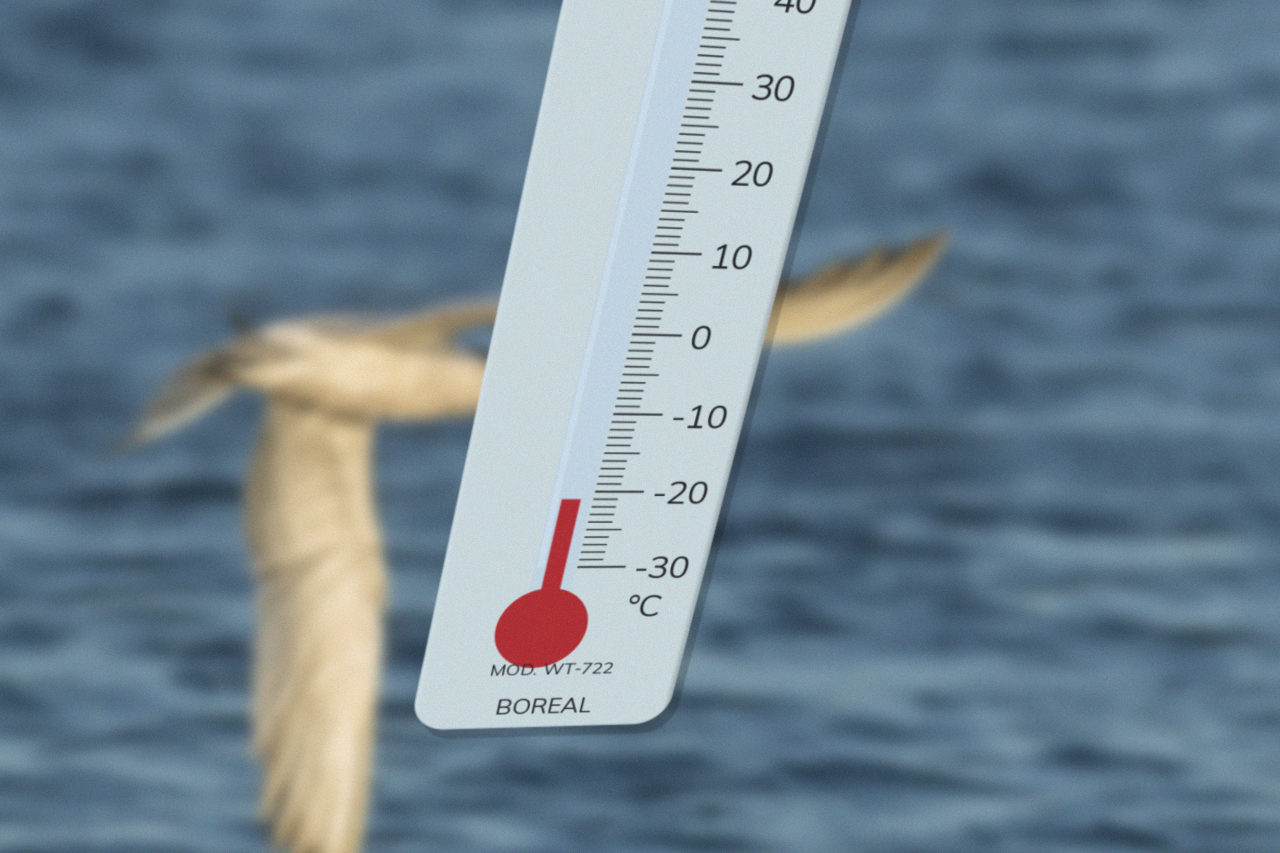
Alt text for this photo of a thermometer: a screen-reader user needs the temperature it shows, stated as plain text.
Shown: -21 °C
